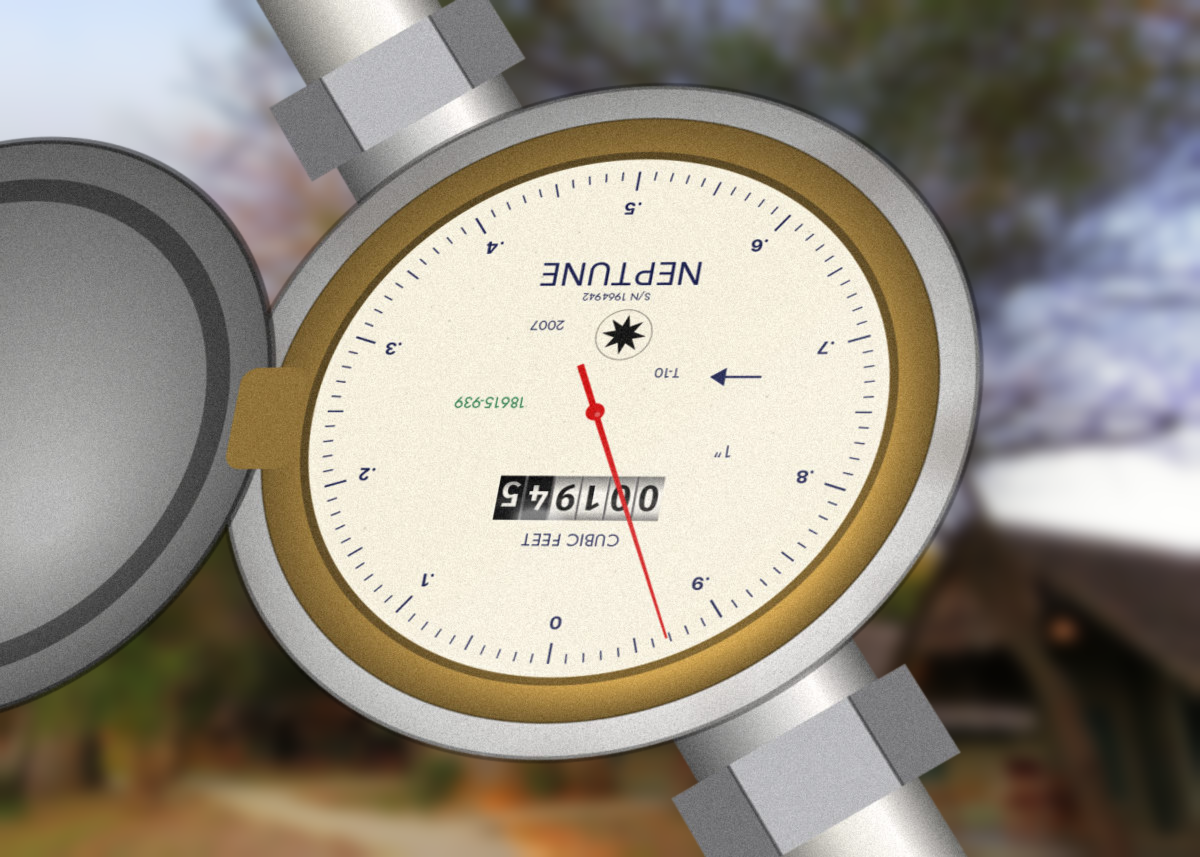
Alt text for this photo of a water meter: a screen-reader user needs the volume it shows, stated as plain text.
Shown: 1944.93 ft³
